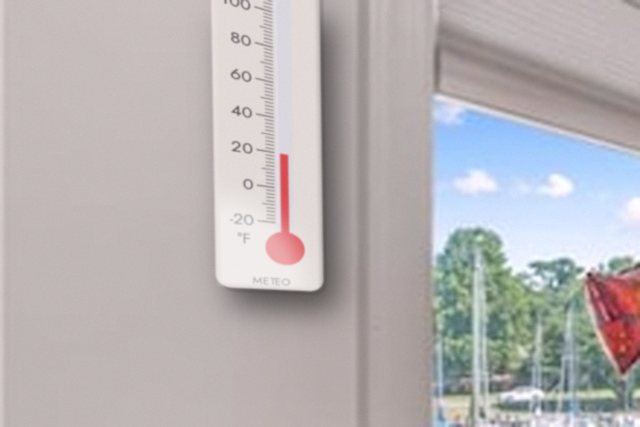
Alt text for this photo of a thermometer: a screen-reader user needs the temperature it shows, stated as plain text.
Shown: 20 °F
